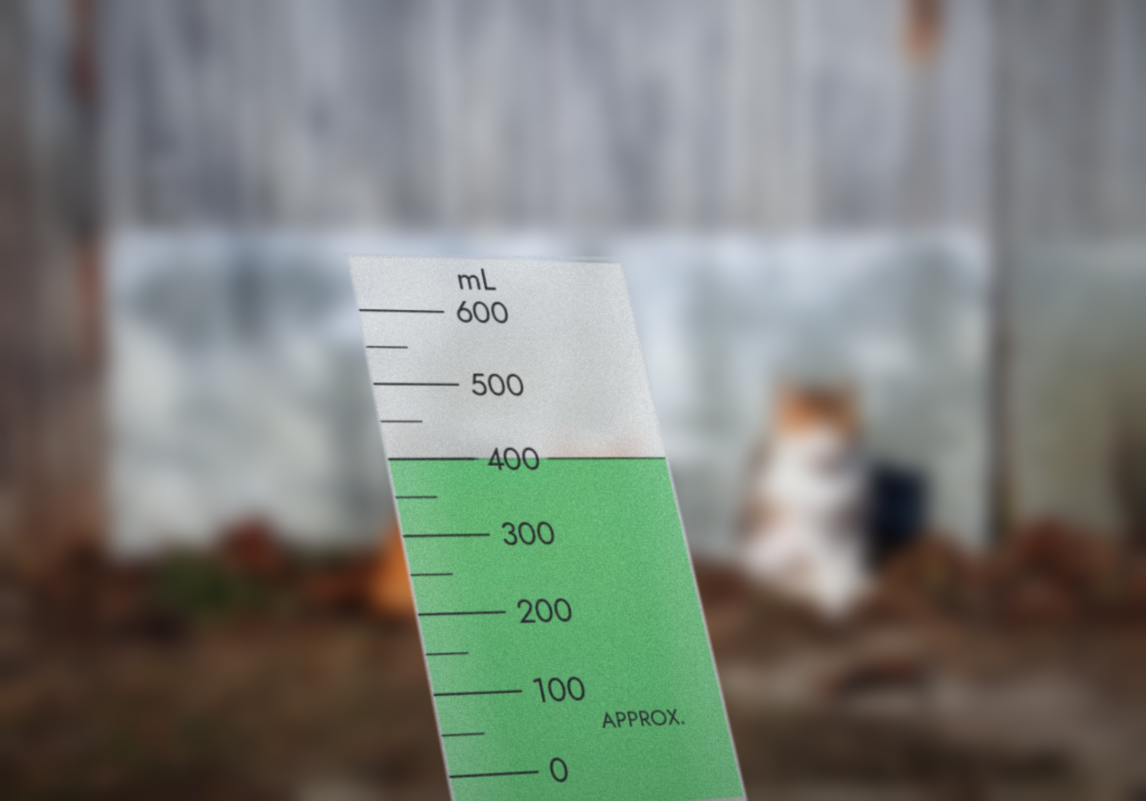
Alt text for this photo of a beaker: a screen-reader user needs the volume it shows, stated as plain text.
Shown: 400 mL
